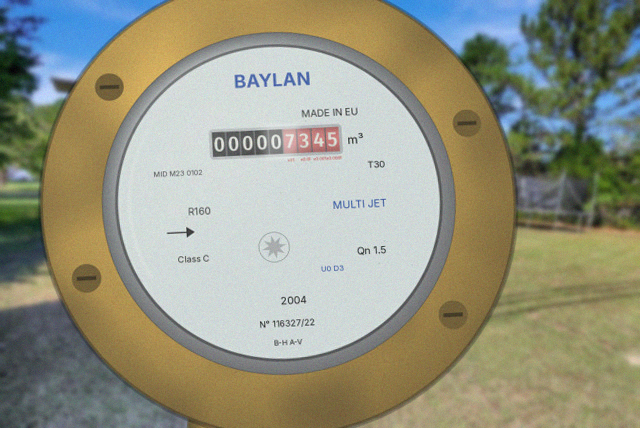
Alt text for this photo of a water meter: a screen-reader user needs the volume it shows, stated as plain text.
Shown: 0.7345 m³
